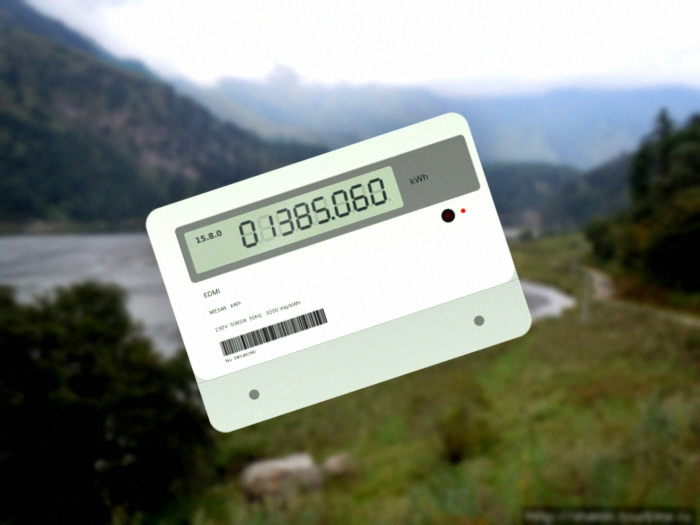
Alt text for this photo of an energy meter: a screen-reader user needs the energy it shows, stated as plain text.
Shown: 1385.060 kWh
